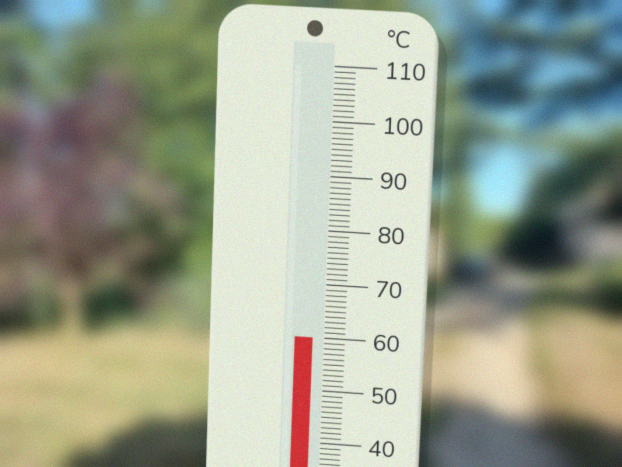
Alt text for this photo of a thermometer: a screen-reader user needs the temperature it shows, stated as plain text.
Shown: 60 °C
